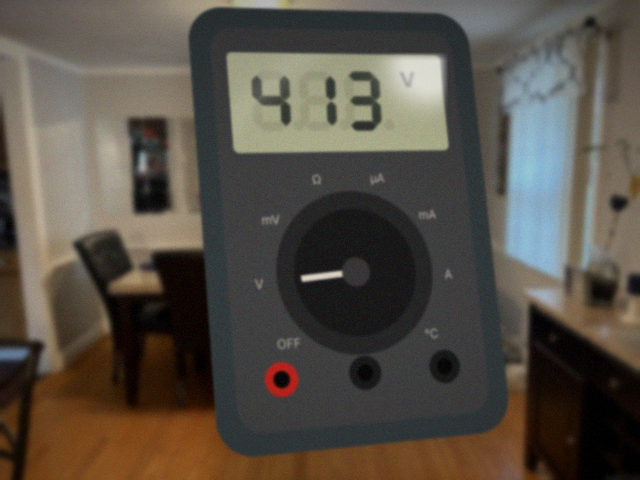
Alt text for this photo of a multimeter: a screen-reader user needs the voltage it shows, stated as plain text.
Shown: 413 V
